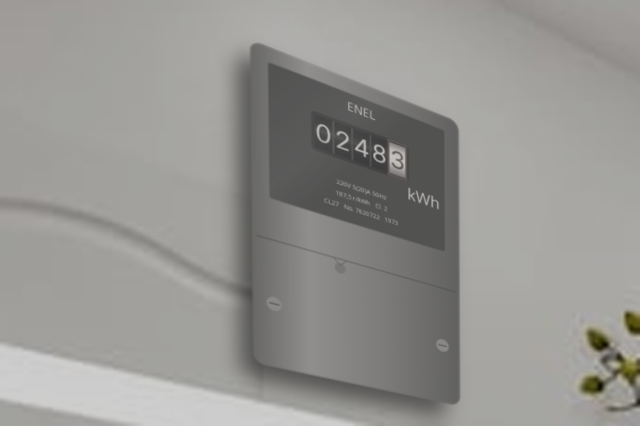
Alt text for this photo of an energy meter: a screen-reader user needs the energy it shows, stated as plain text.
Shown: 248.3 kWh
